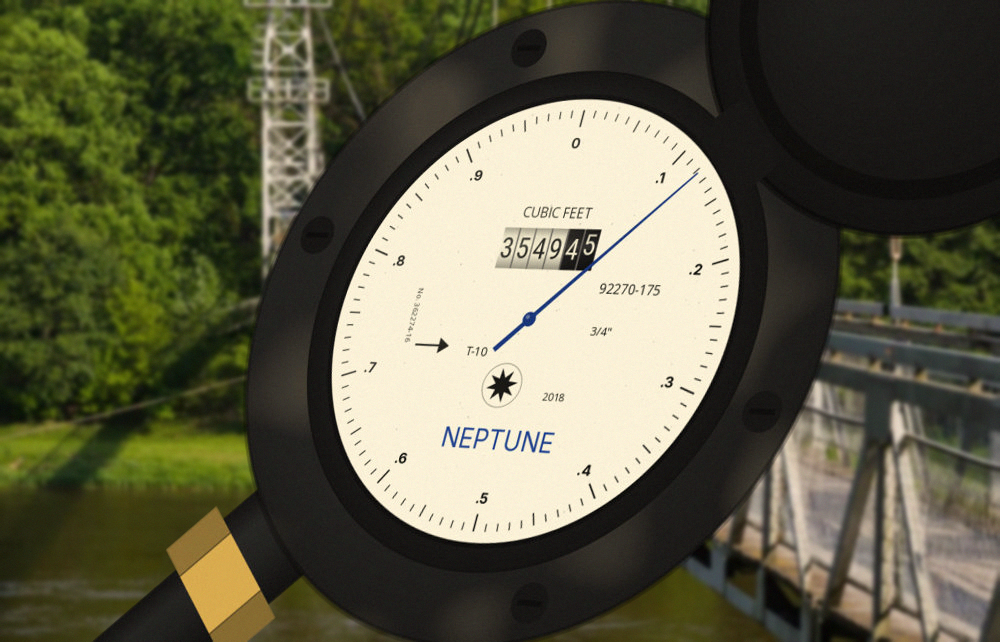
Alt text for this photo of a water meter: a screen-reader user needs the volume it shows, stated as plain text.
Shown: 354945.12 ft³
